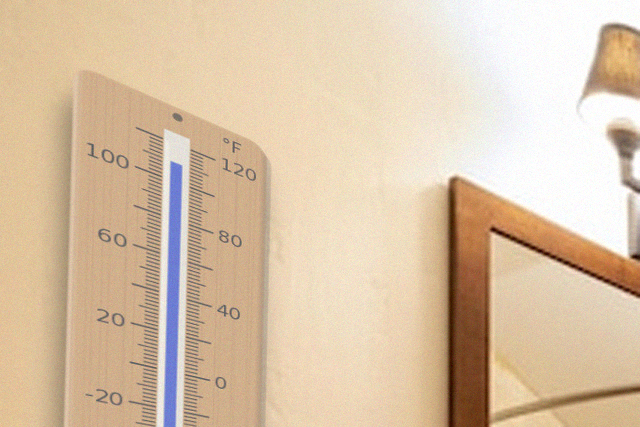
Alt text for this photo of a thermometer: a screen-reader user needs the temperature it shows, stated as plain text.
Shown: 110 °F
